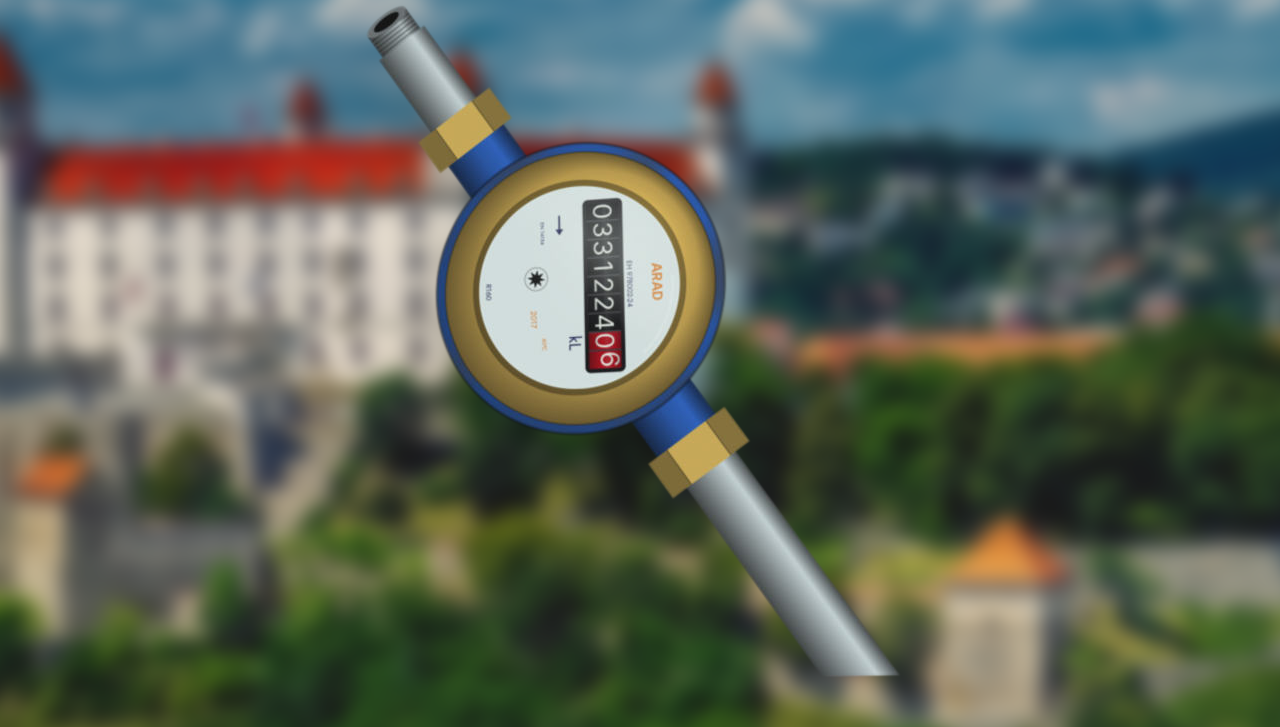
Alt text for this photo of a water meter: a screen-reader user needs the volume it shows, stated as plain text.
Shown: 331224.06 kL
